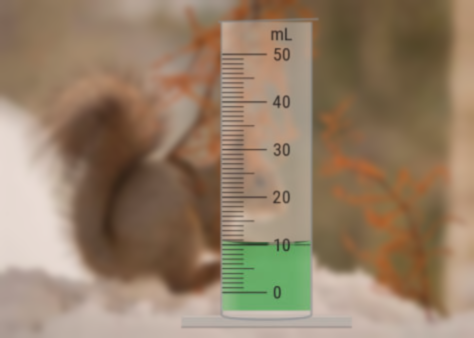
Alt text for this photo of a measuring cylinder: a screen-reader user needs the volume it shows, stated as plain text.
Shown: 10 mL
